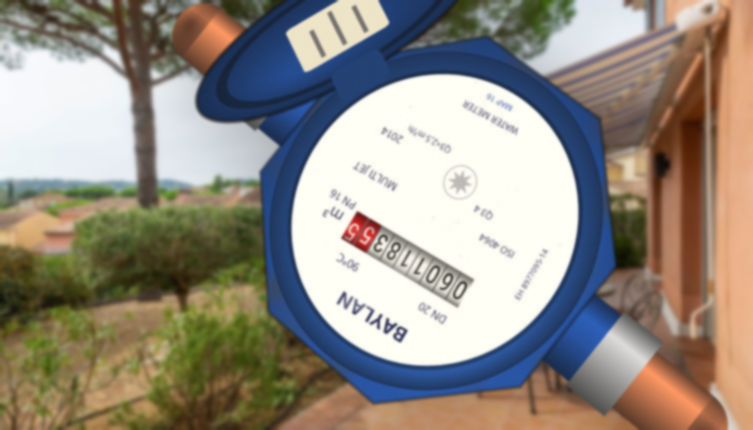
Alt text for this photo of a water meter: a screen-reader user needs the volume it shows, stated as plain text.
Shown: 601183.55 m³
